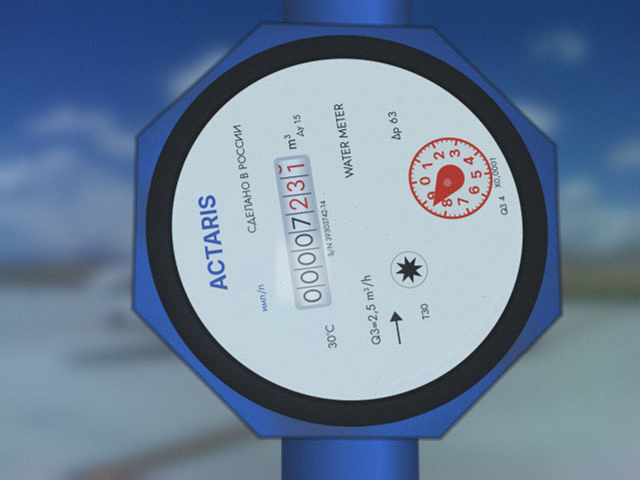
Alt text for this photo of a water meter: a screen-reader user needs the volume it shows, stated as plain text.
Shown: 7.2308 m³
